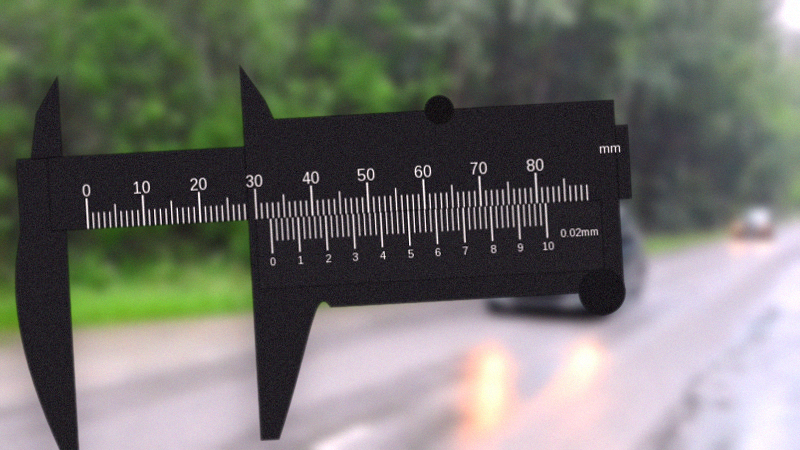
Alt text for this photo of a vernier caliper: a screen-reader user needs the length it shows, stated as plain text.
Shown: 32.5 mm
